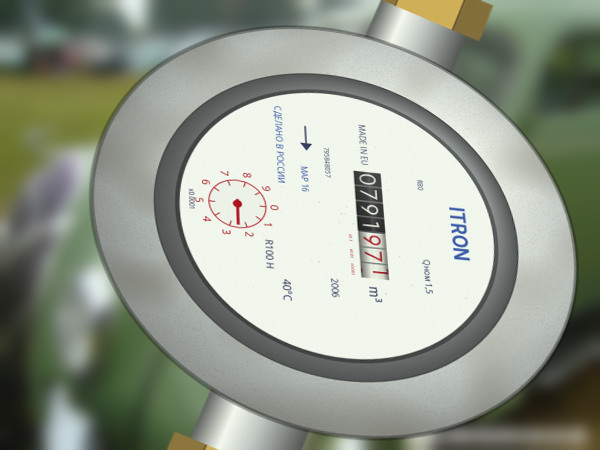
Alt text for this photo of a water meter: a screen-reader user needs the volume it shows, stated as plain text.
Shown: 791.9712 m³
